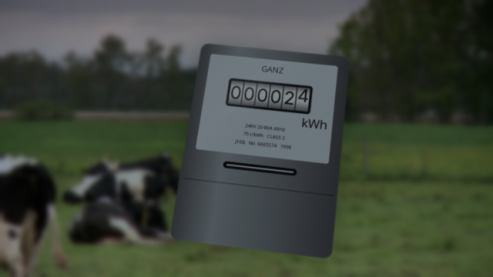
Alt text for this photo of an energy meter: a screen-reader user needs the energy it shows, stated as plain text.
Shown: 24 kWh
